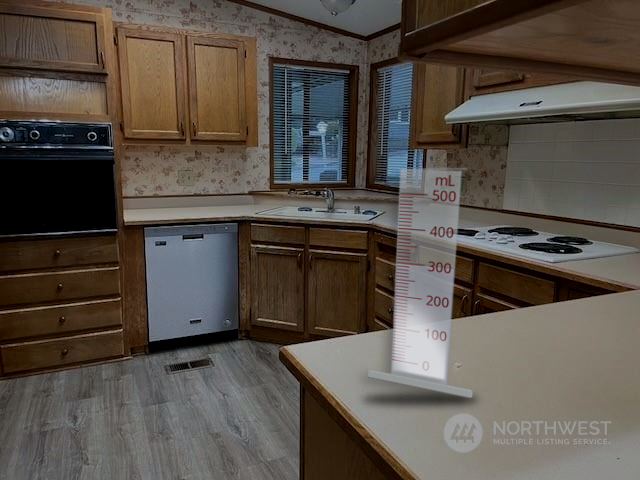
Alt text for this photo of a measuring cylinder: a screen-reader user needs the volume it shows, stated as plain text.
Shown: 300 mL
